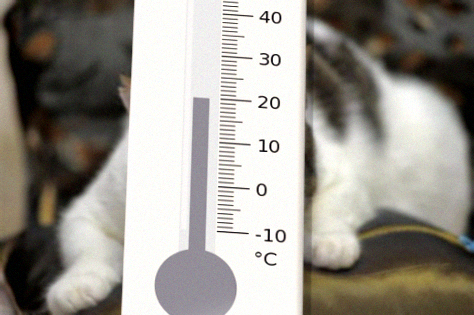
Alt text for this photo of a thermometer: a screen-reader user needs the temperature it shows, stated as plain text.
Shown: 20 °C
